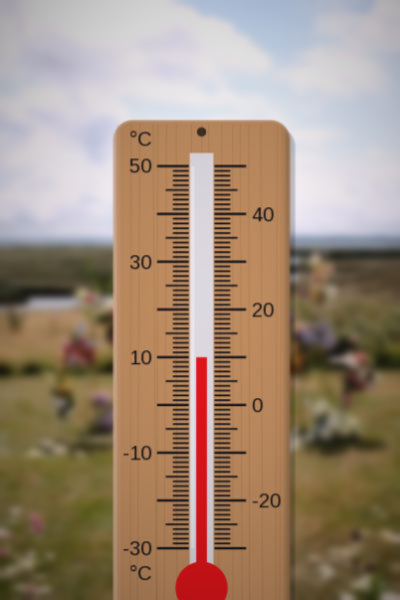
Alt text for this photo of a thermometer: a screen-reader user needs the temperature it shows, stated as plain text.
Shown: 10 °C
